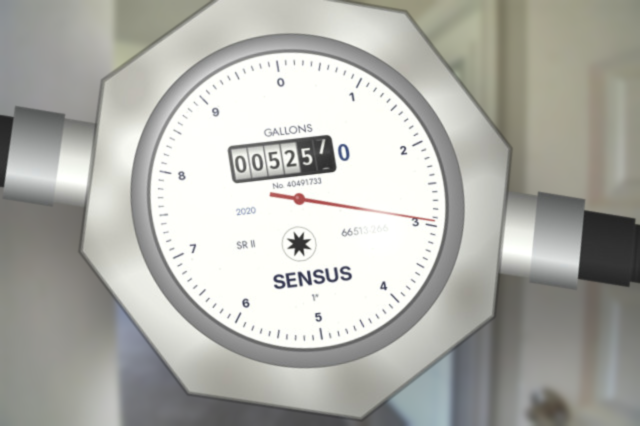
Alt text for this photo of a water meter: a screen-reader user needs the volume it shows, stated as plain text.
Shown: 52572.9 gal
